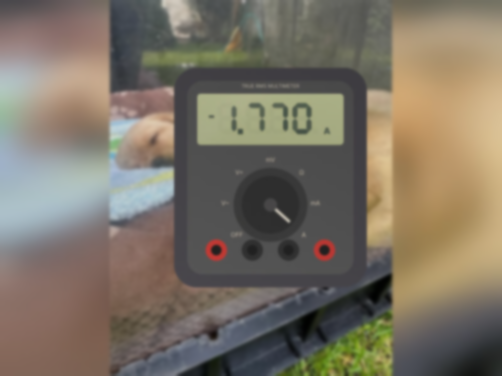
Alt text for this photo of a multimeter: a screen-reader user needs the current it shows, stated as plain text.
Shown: -1.770 A
